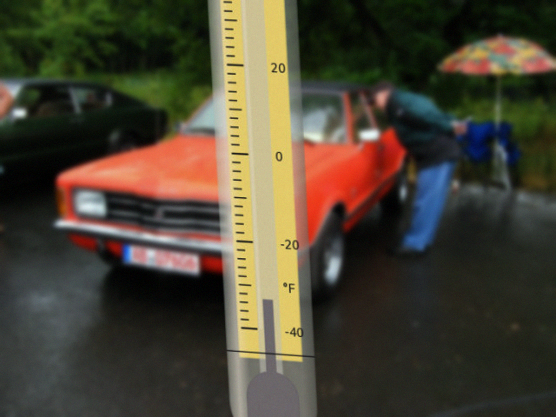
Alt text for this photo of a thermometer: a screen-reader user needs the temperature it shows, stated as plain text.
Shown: -33 °F
